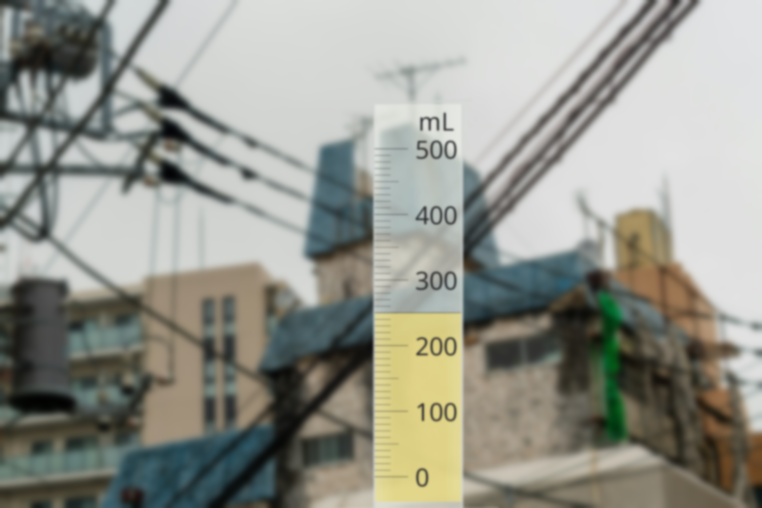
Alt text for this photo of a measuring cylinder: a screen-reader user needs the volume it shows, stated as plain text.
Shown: 250 mL
